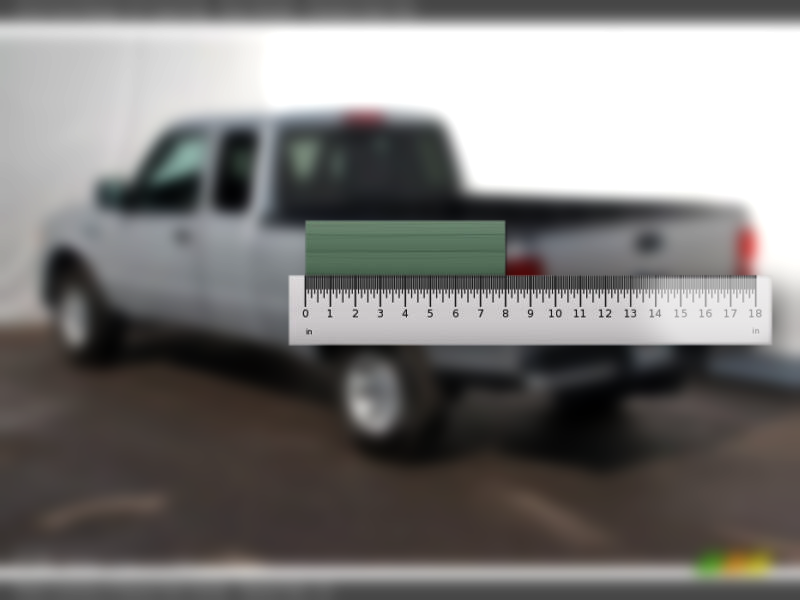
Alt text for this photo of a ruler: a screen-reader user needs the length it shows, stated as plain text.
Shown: 8 in
